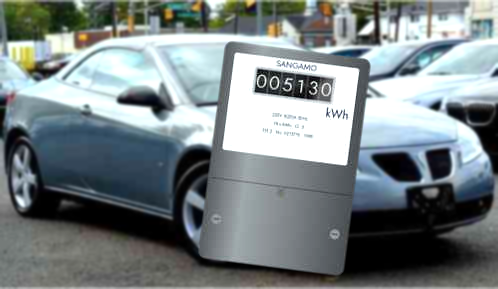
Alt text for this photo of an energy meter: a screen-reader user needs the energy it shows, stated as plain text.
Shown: 5130 kWh
